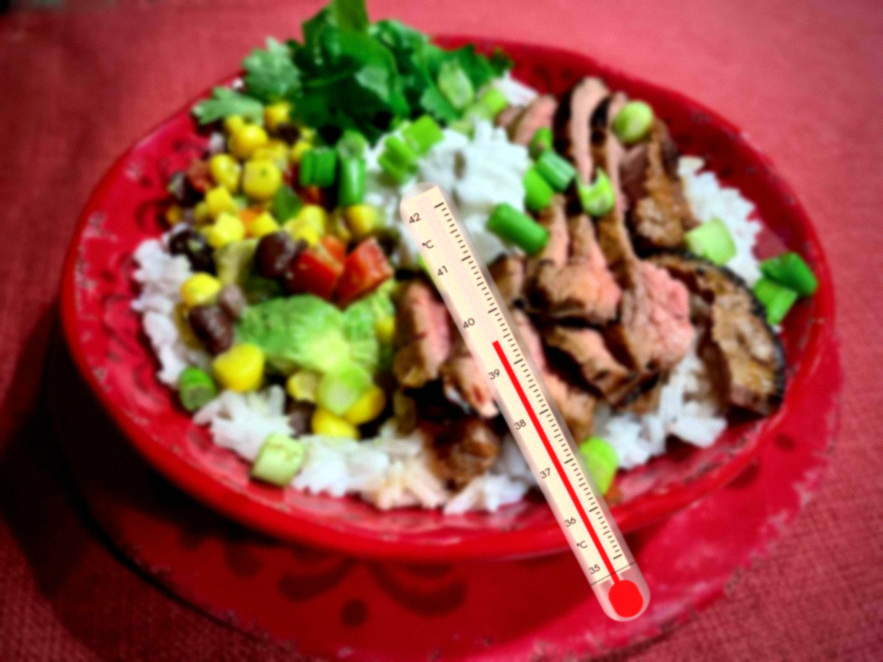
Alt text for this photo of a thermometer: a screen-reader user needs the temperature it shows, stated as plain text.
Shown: 39.5 °C
